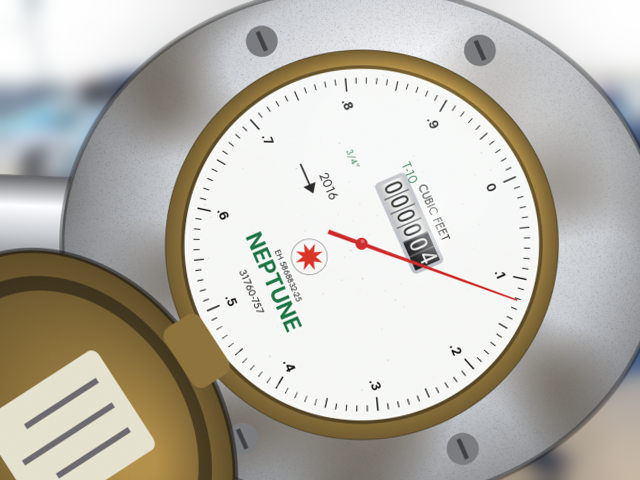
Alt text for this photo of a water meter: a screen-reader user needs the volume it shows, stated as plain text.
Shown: 4.12 ft³
